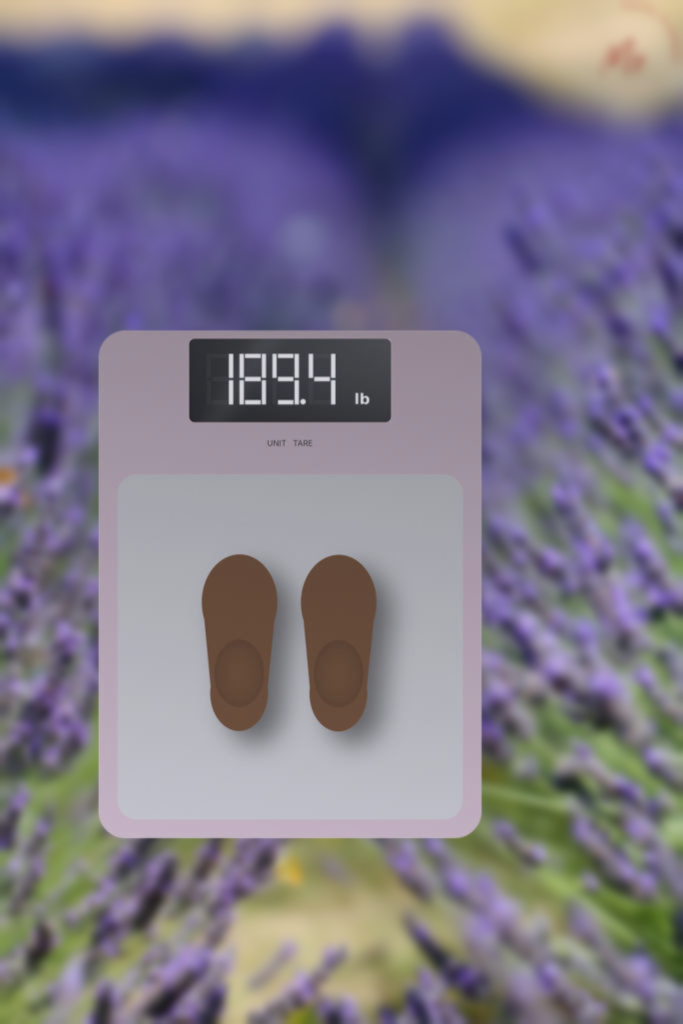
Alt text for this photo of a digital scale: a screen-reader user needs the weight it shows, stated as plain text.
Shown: 189.4 lb
